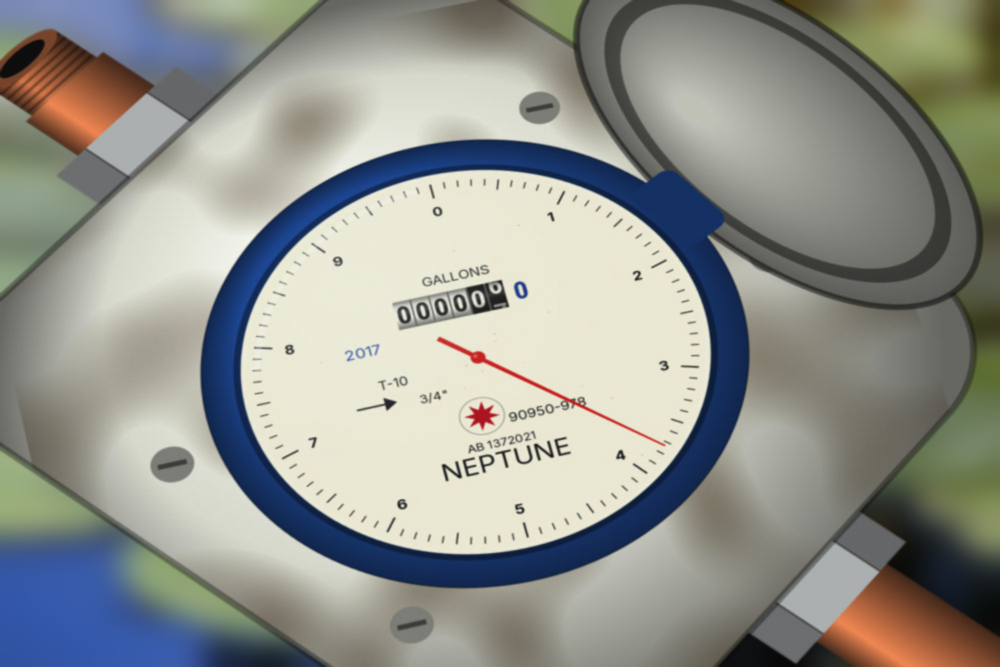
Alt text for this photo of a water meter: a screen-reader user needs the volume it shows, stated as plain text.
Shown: 63.7 gal
